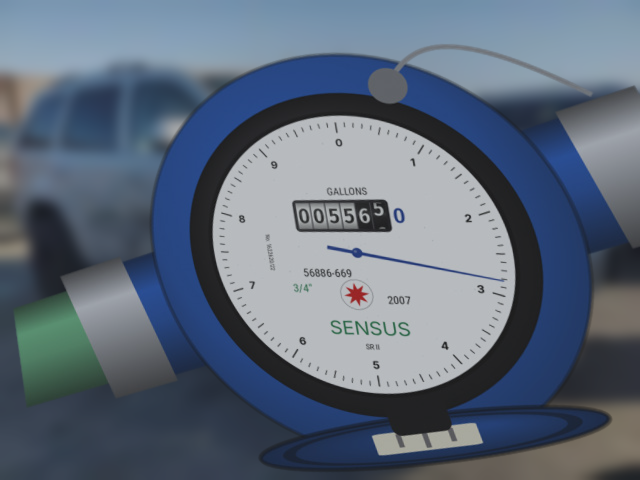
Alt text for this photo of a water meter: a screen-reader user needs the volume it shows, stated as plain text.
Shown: 55652.8 gal
